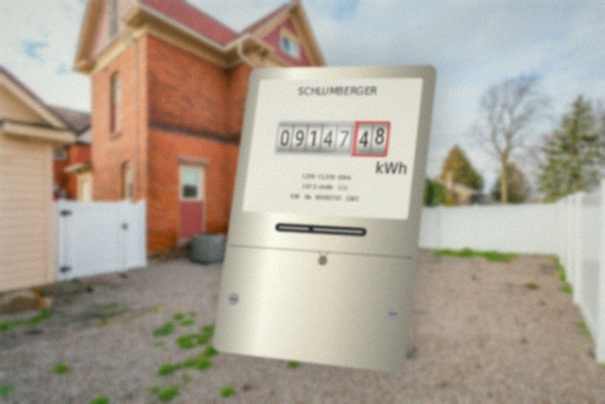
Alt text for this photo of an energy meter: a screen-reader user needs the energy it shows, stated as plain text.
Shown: 9147.48 kWh
